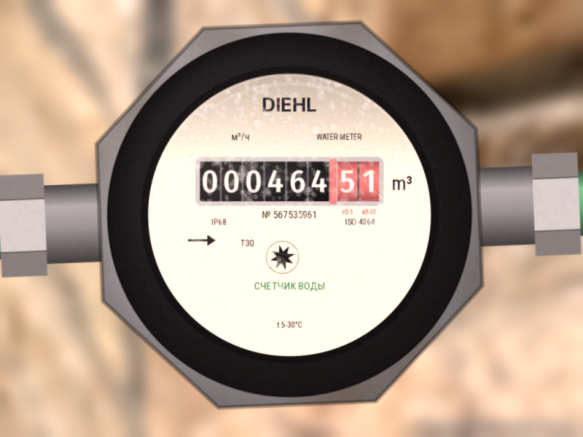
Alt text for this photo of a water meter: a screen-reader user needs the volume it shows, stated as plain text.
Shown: 464.51 m³
